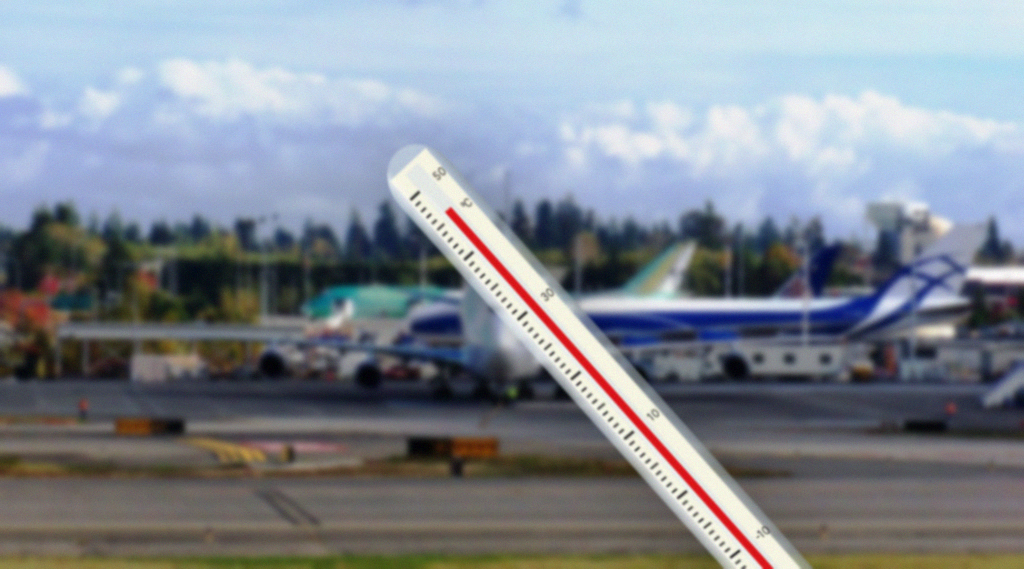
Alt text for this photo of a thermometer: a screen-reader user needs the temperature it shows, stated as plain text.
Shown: 46 °C
